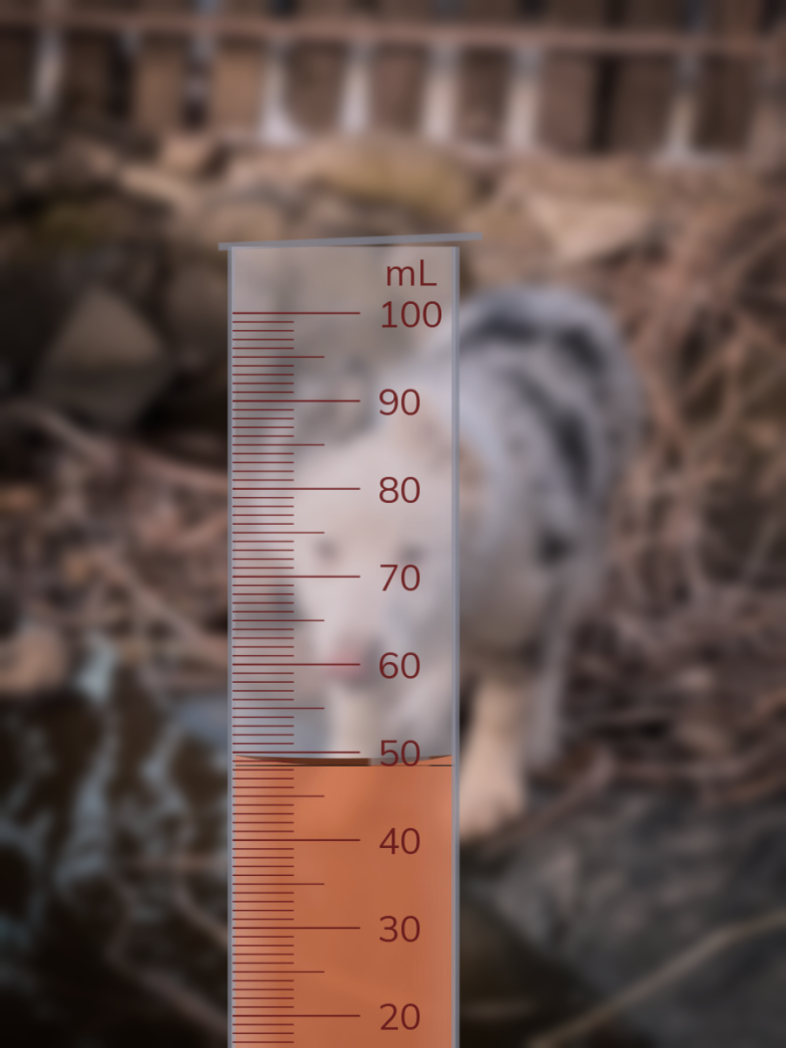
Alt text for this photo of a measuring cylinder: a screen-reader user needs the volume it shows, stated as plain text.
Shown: 48.5 mL
